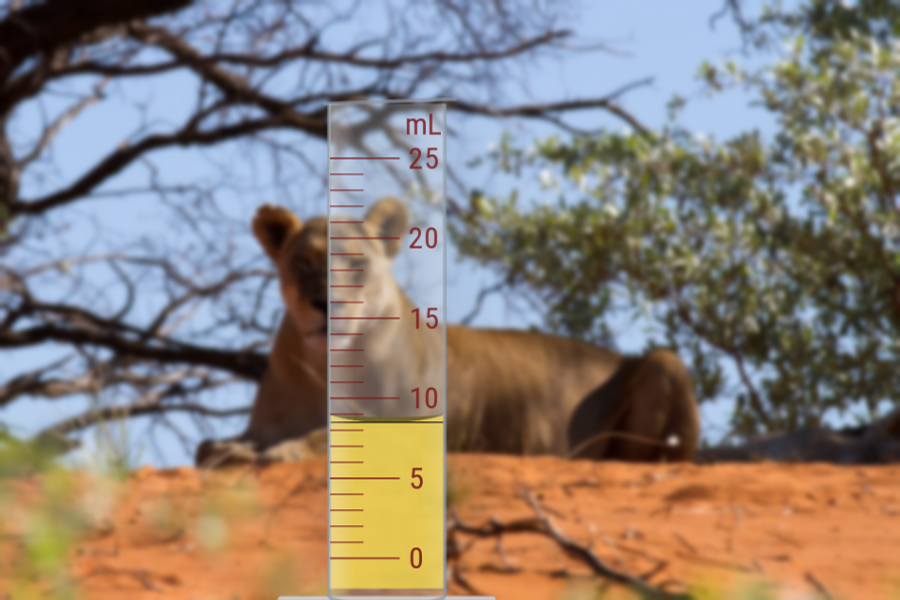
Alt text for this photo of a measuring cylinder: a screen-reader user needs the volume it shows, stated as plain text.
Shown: 8.5 mL
